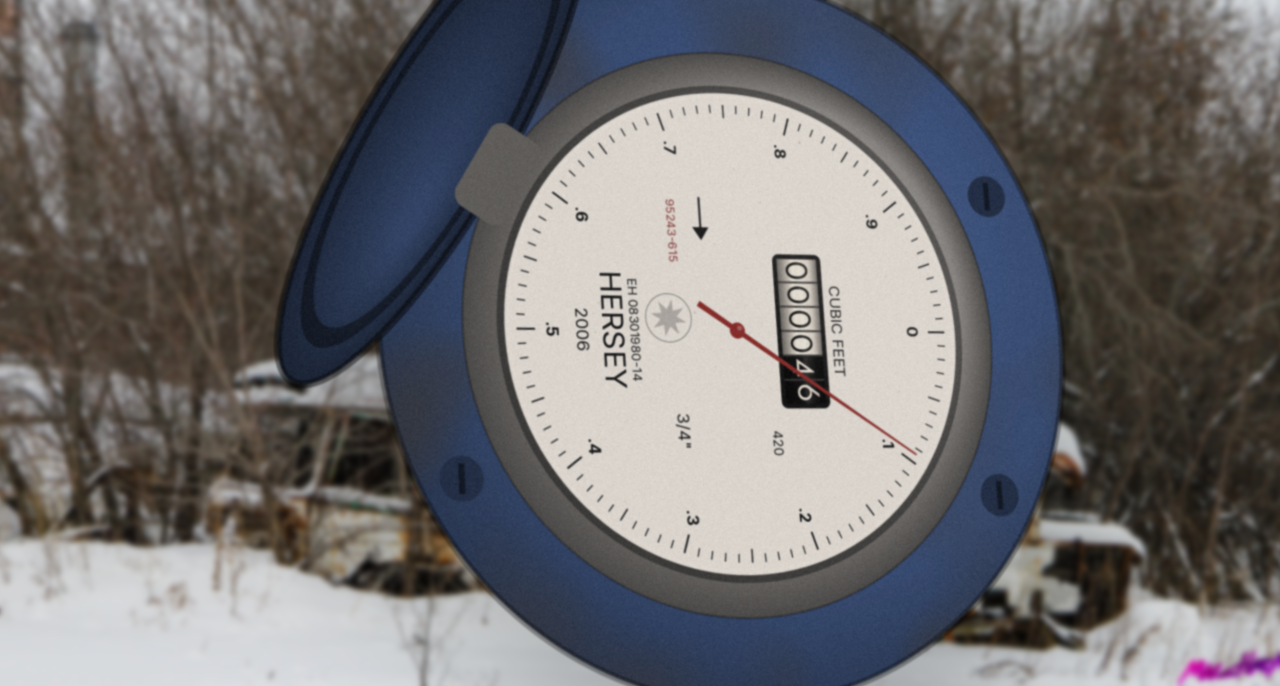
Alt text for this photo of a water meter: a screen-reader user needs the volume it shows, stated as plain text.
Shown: 46.09 ft³
